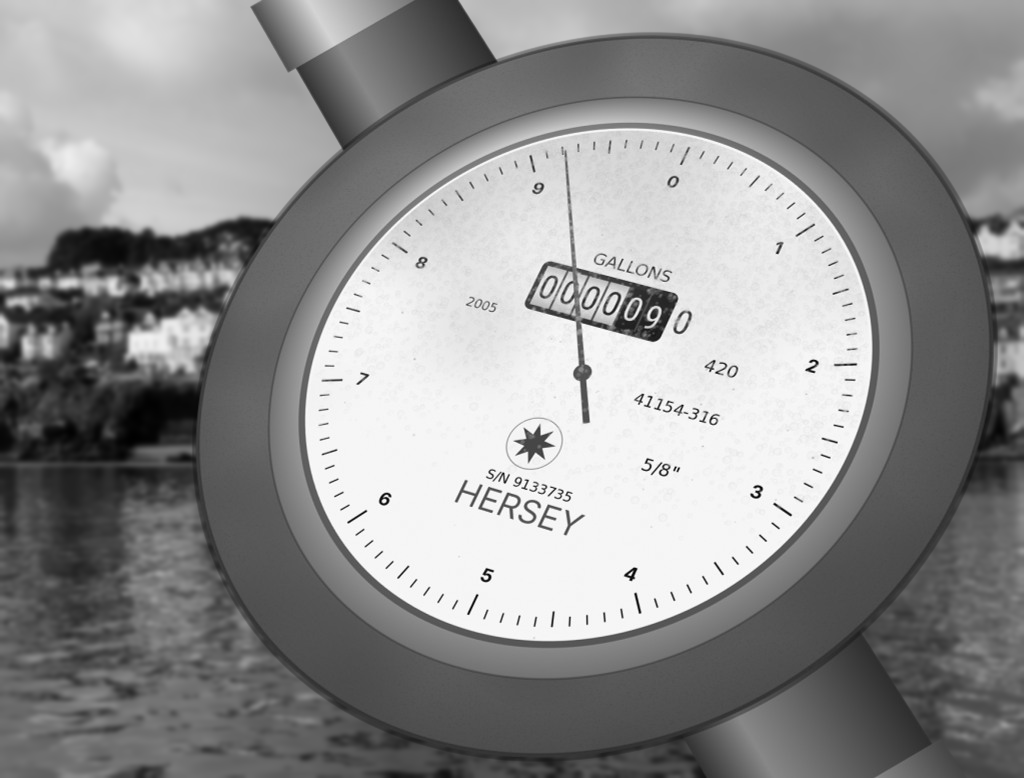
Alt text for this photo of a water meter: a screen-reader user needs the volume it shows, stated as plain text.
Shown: 89.2 gal
